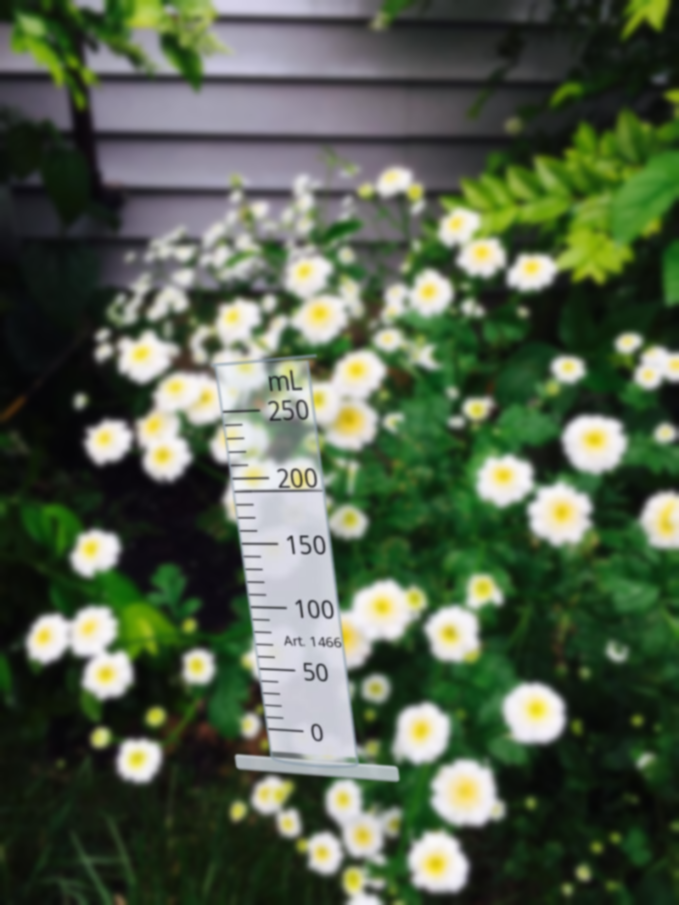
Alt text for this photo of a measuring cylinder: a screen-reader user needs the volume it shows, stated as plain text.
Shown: 190 mL
